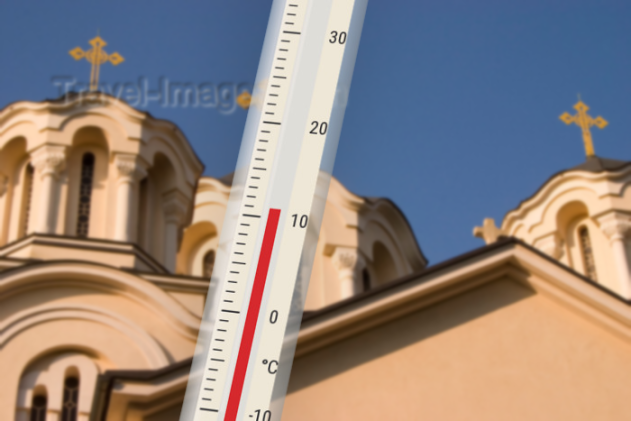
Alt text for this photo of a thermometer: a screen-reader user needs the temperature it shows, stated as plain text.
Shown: 11 °C
